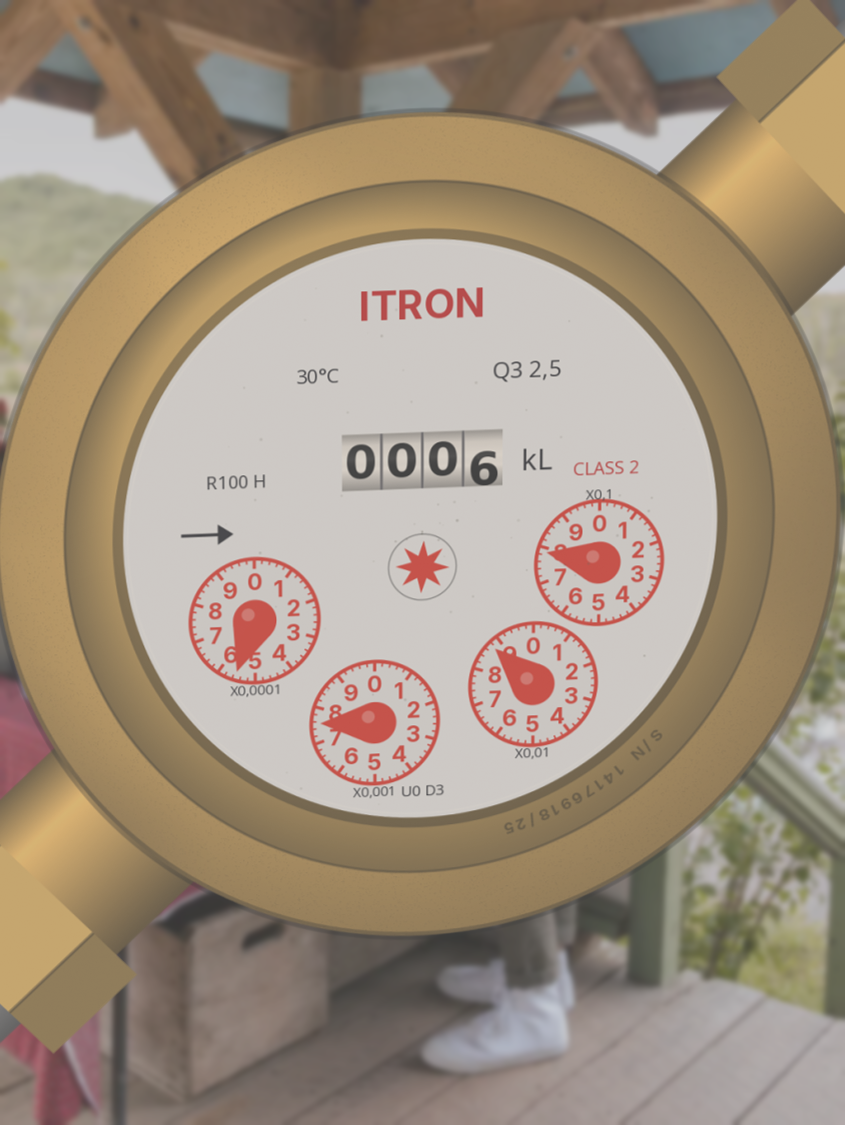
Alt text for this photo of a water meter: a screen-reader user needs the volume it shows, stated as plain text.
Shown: 5.7875 kL
